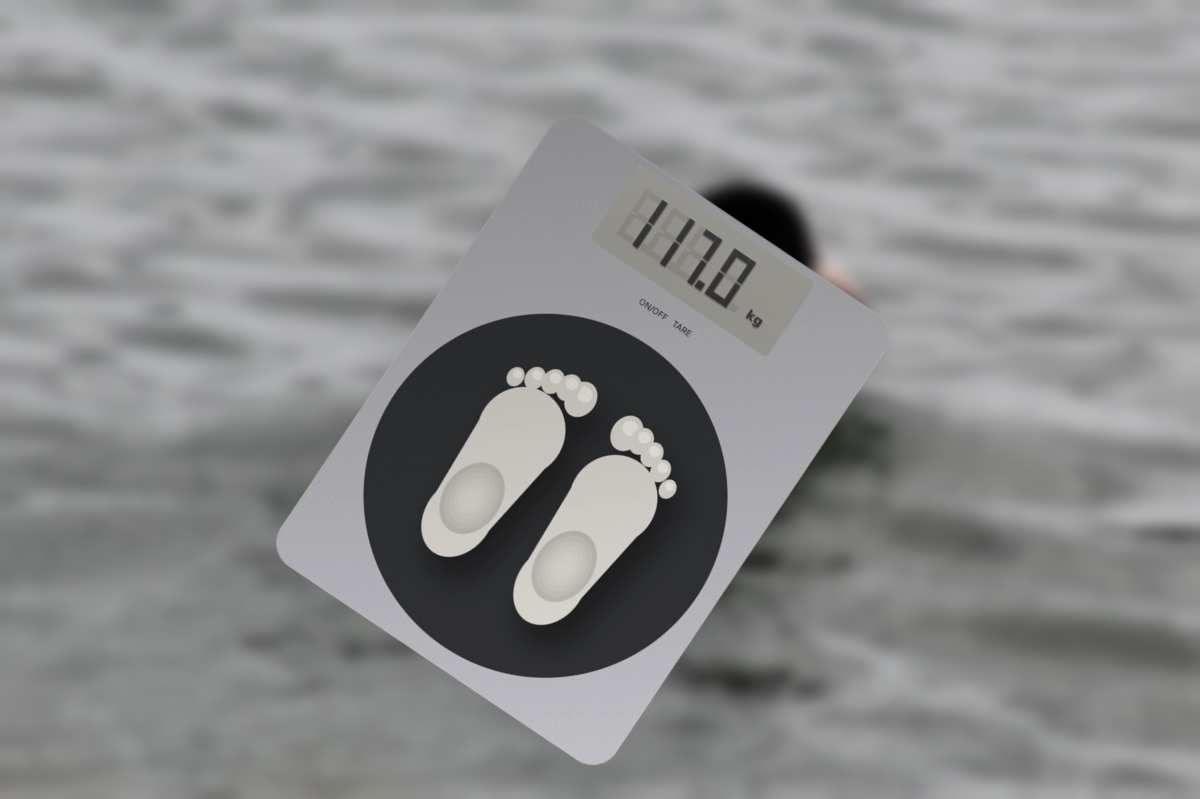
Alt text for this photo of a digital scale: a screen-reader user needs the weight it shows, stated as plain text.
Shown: 117.0 kg
